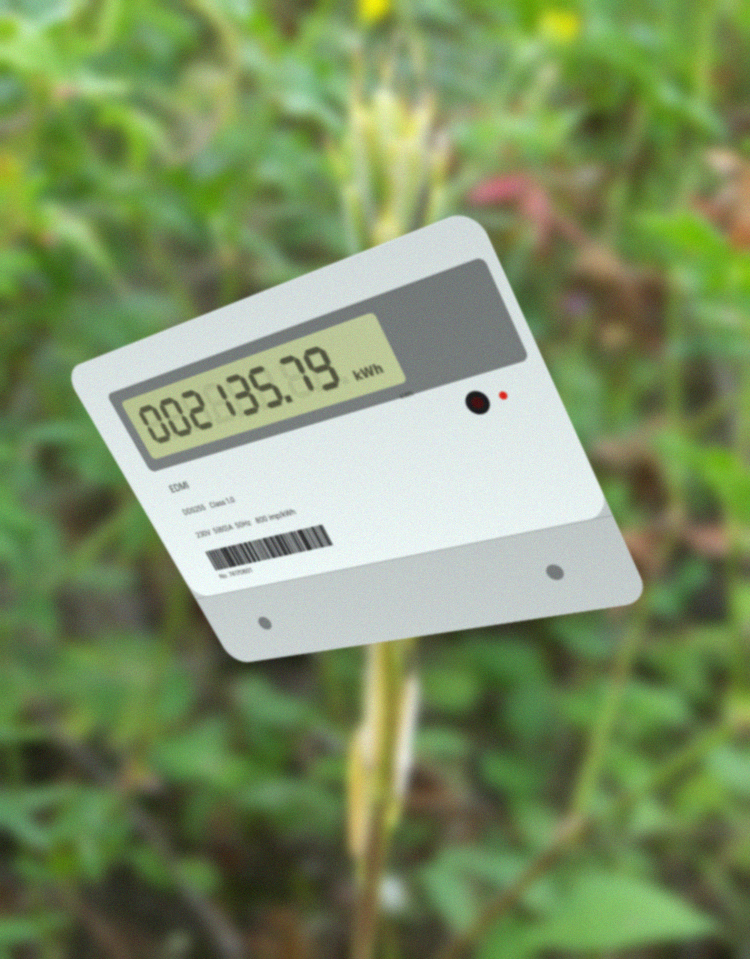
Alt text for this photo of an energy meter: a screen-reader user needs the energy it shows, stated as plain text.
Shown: 2135.79 kWh
